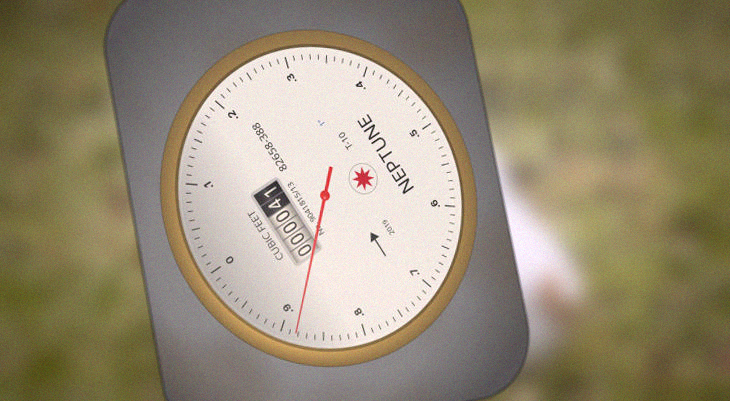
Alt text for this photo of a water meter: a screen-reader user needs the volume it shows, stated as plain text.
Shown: 40.88 ft³
